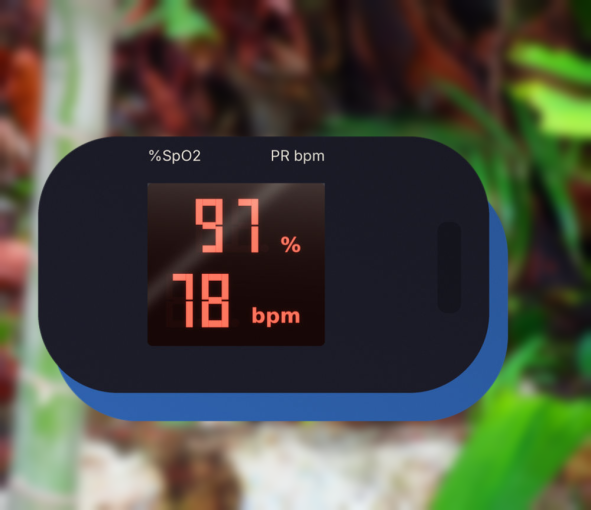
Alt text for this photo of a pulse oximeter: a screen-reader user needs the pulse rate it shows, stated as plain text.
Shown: 78 bpm
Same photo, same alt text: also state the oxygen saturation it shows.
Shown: 97 %
